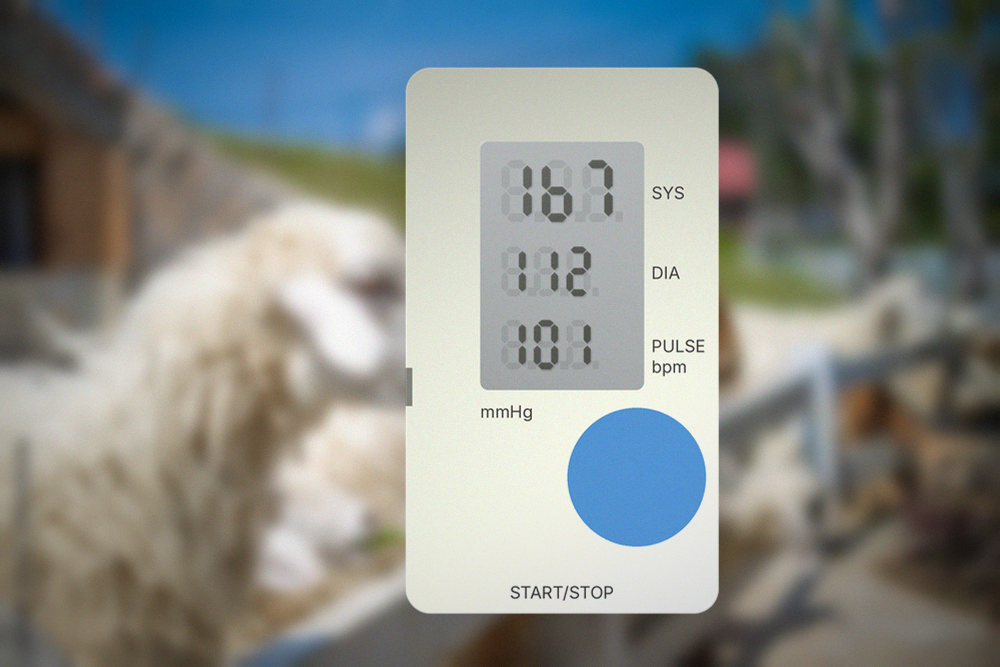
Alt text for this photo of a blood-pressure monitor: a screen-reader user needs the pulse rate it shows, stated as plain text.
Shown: 101 bpm
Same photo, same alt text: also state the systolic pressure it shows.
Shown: 167 mmHg
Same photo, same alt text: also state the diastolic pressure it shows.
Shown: 112 mmHg
